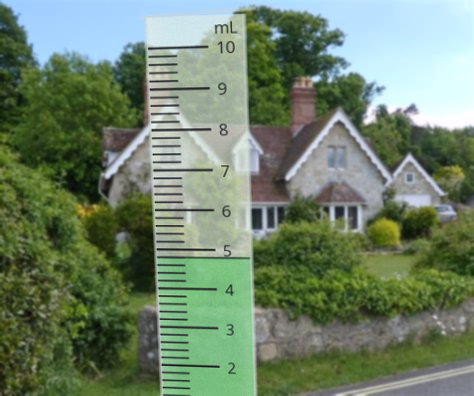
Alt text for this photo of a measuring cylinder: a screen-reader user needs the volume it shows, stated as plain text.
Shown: 4.8 mL
